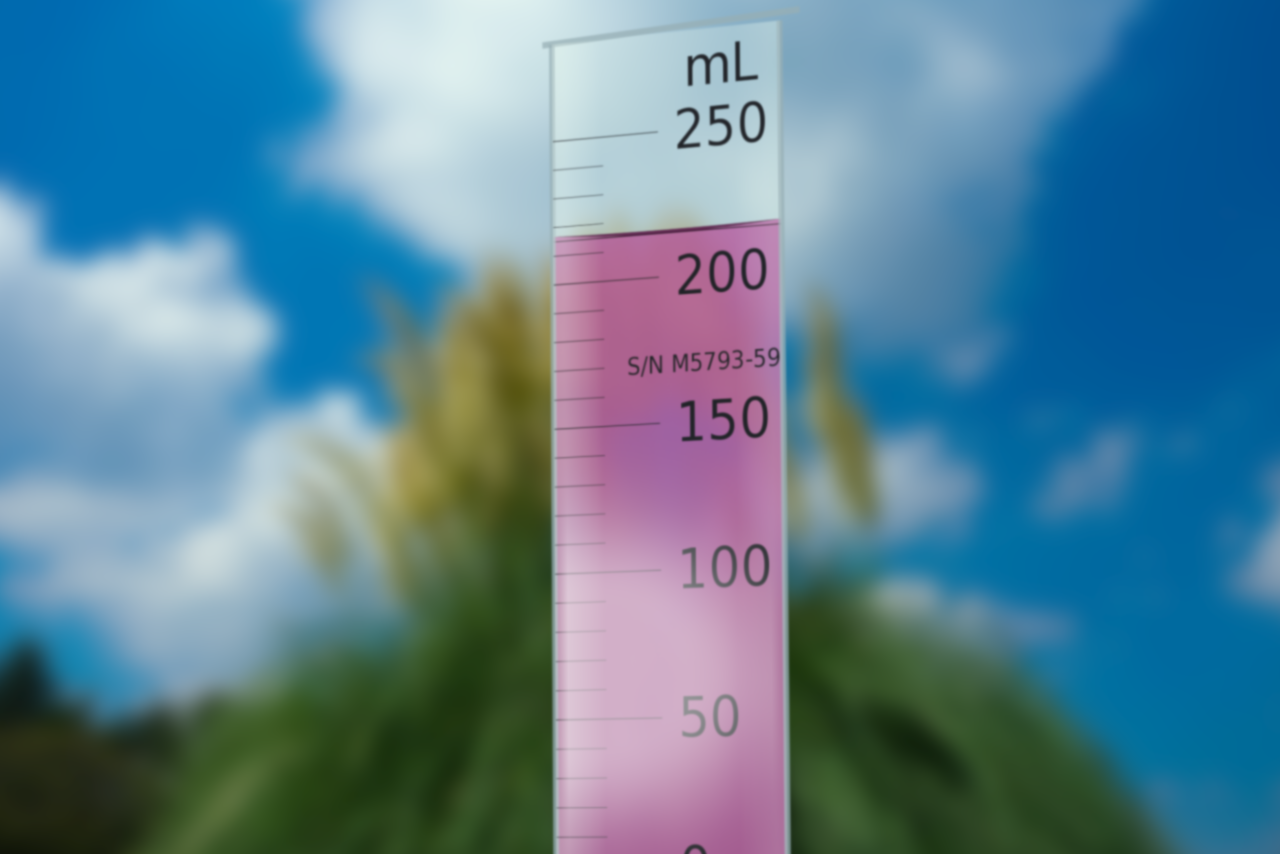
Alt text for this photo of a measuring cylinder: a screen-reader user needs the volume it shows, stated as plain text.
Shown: 215 mL
